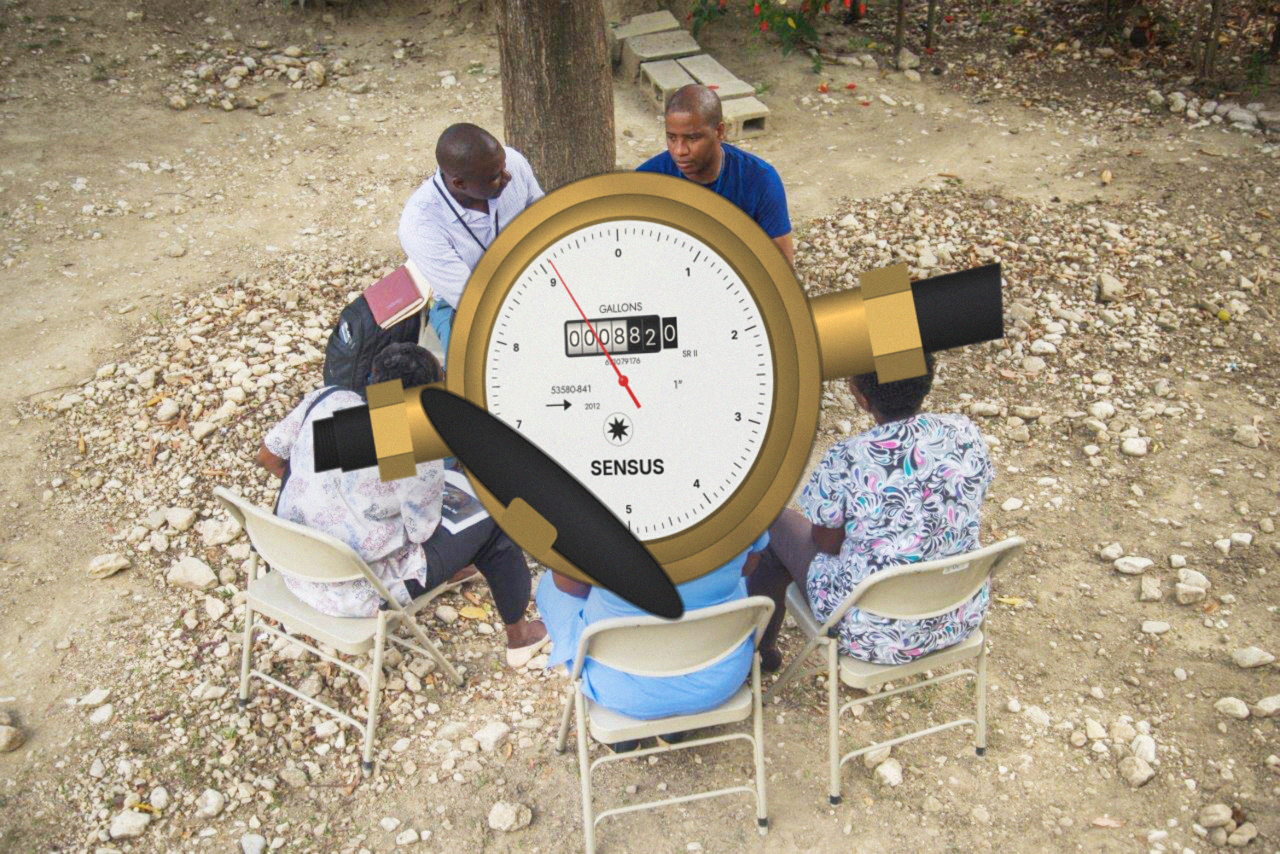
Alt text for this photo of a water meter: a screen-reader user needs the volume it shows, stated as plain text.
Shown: 8819.1 gal
